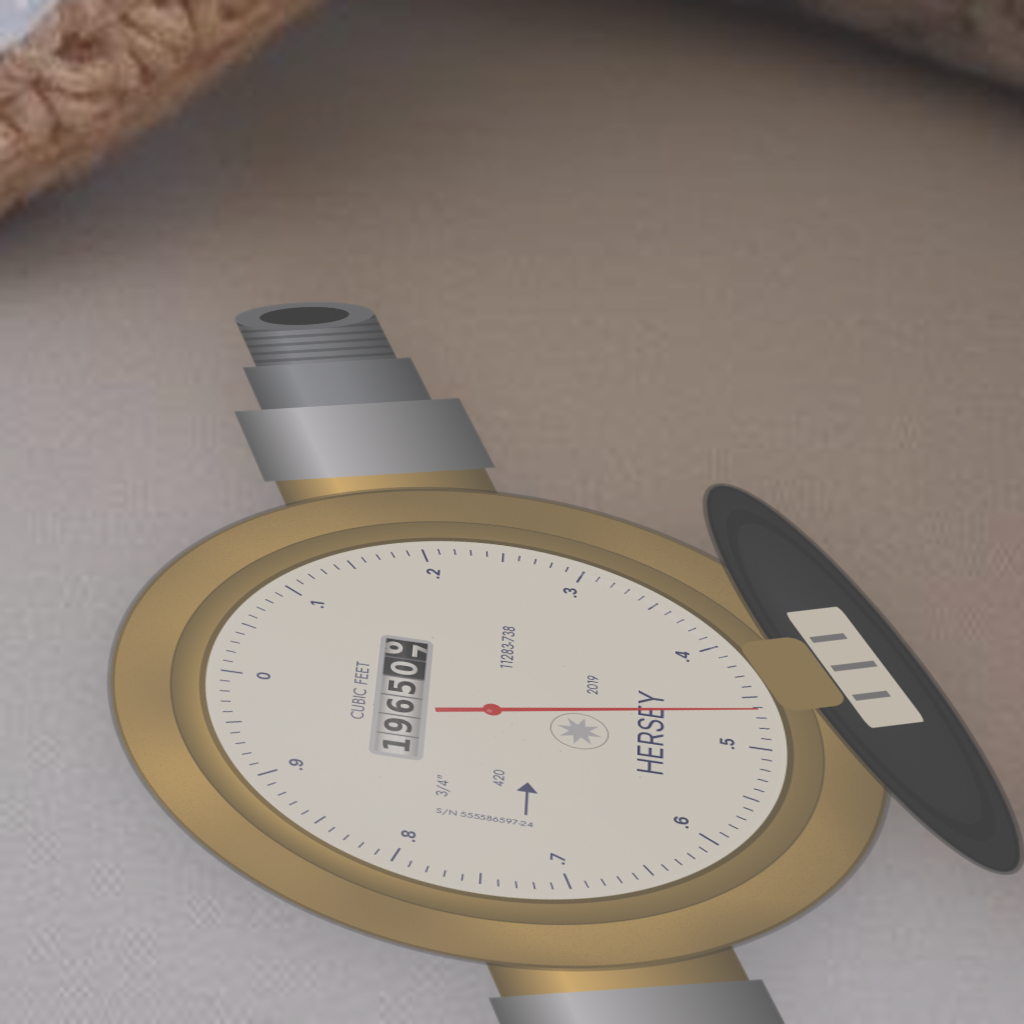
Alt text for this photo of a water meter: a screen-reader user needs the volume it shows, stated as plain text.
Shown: 196506.46 ft³
